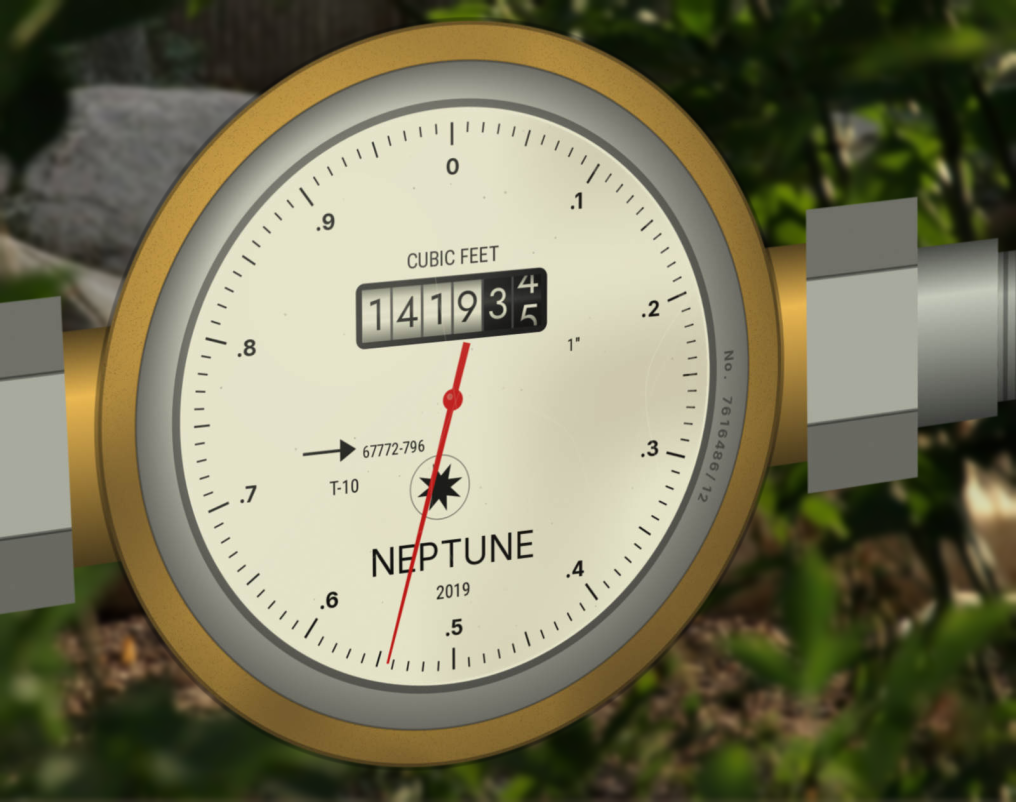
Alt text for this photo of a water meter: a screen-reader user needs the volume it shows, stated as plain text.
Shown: 141934.54 ft³
